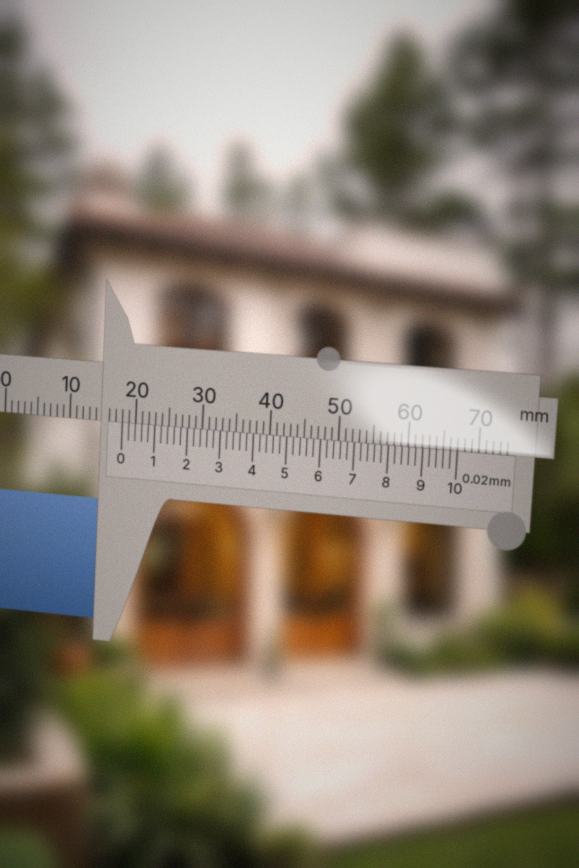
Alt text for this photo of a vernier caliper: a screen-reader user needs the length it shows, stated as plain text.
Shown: 18.0 mm
